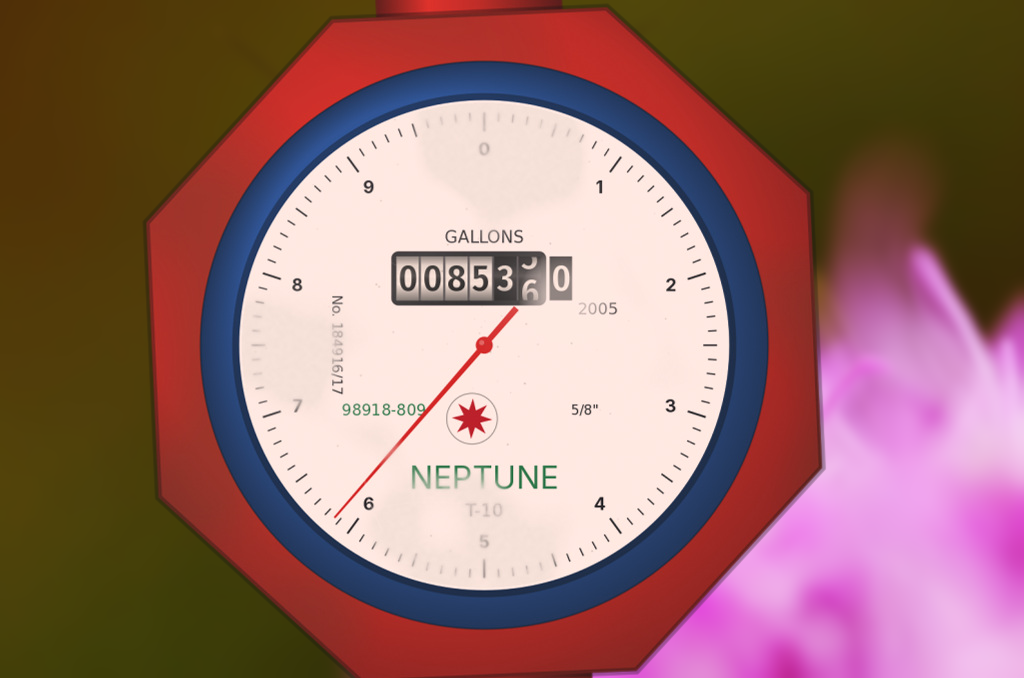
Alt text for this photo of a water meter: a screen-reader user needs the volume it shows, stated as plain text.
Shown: 85356.1 gal
